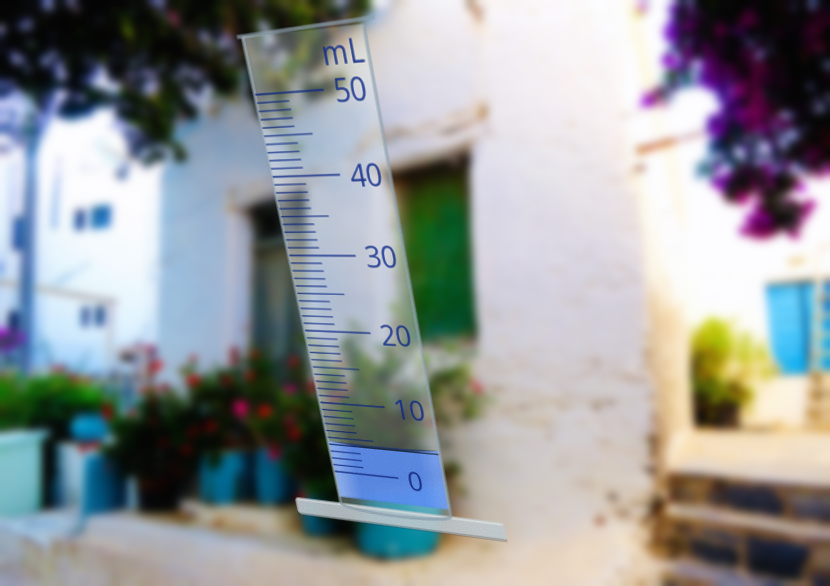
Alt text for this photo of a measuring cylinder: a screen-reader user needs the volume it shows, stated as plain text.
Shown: 4 mL
